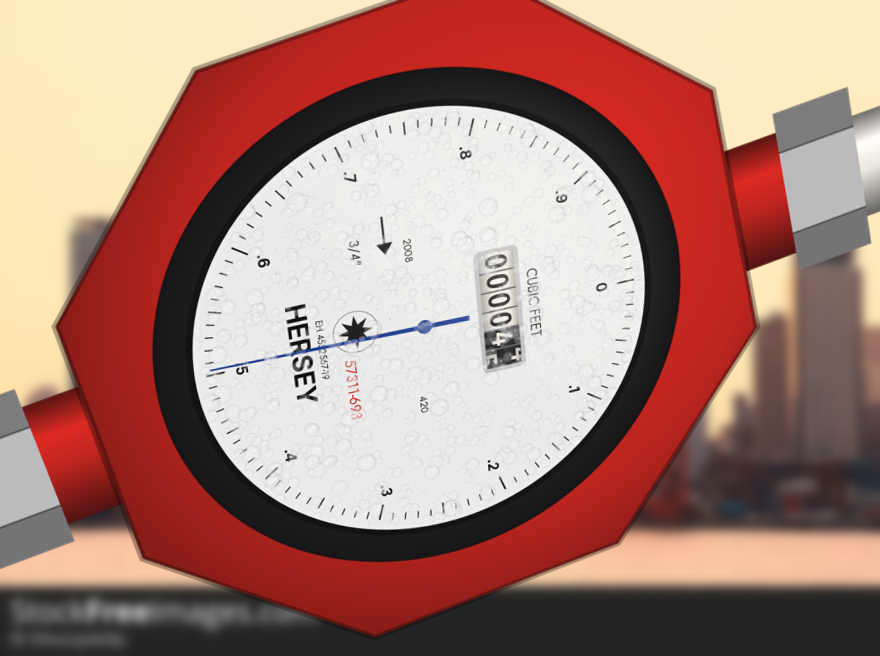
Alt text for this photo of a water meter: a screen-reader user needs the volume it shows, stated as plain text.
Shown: 44.50 ft³
